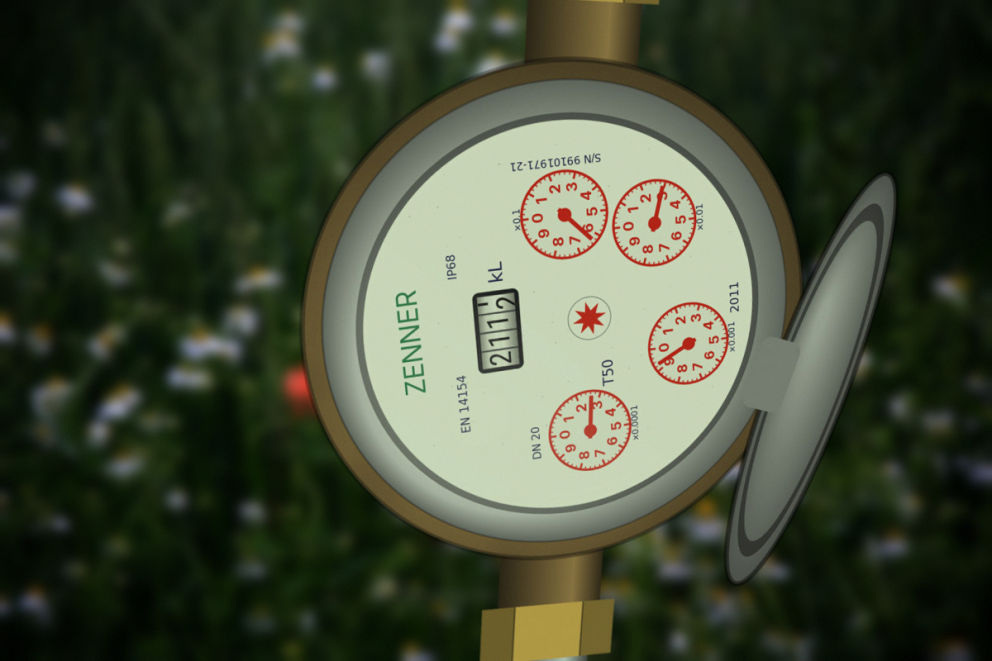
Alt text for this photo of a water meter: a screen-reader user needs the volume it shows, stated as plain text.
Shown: 2111.6292 kL
